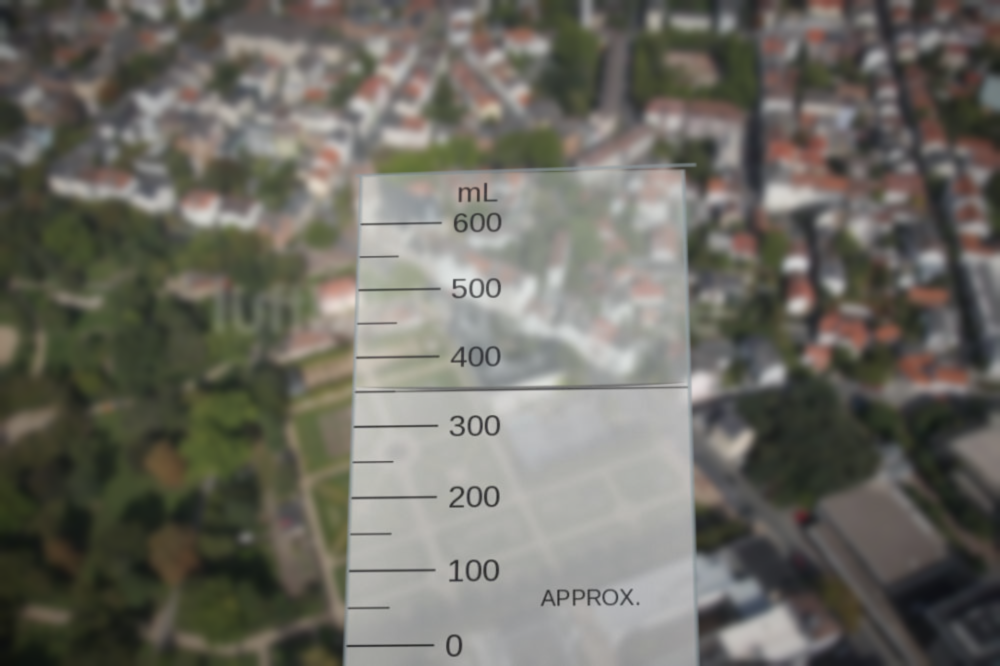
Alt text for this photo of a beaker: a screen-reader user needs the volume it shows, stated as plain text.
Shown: 350 mL
